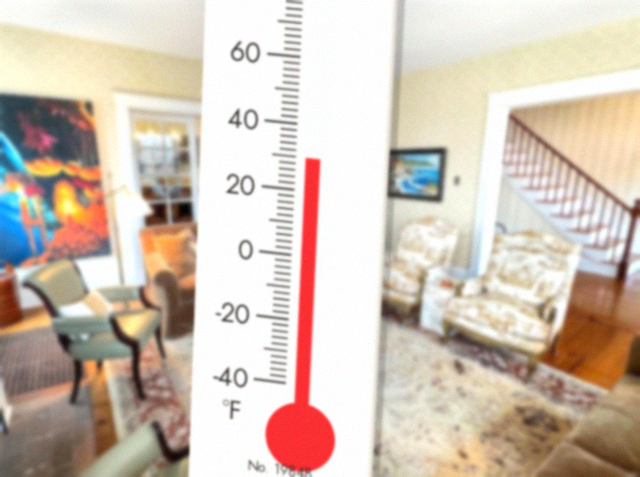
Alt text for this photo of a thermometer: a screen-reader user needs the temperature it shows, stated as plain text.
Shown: 30 °F
